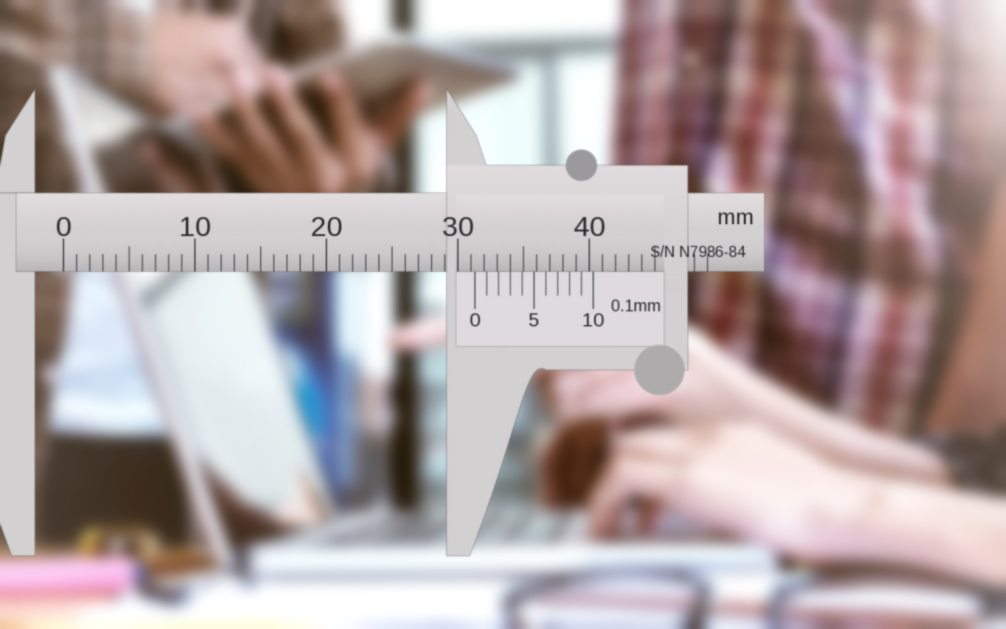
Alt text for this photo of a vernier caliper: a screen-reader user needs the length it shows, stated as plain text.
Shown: 31.3 mm
